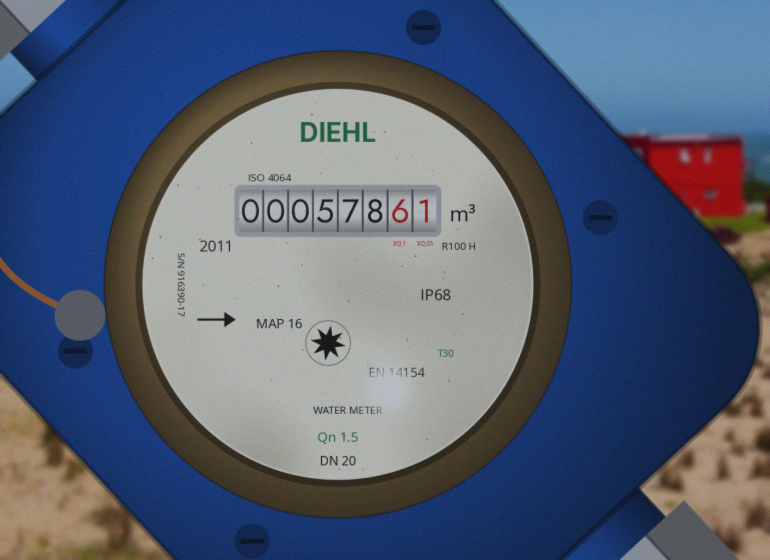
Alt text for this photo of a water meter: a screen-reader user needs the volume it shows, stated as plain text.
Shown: 578.61 m³
